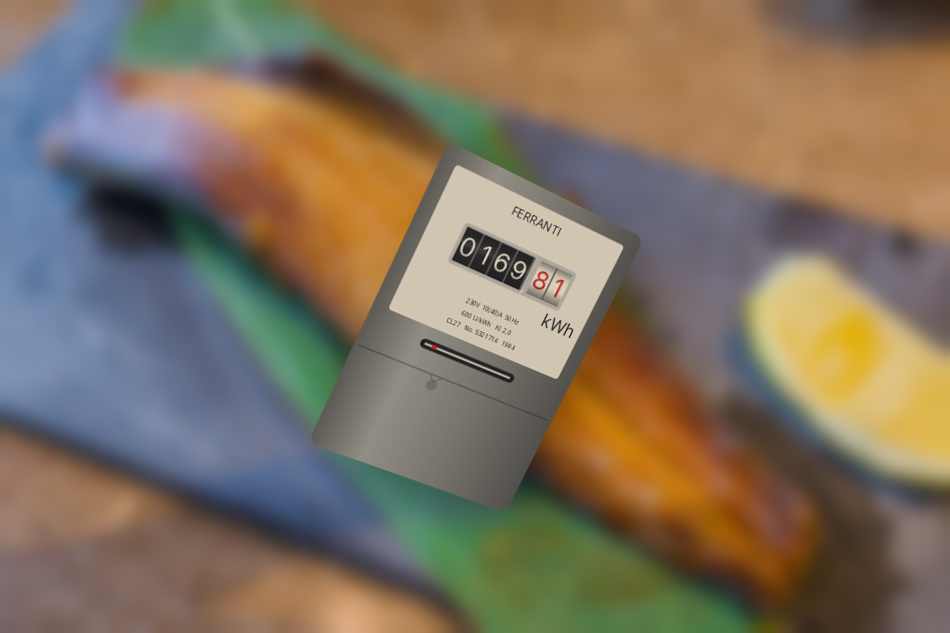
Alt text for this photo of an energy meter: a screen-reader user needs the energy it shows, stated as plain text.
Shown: 169.81 kWh
